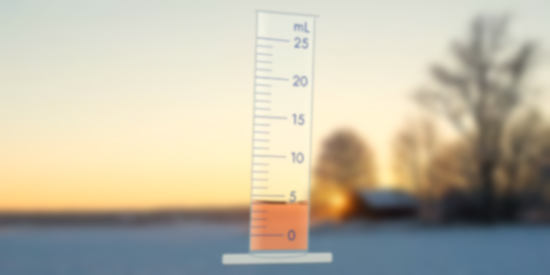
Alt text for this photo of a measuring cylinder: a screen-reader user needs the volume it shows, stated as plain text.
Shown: 4 mL
